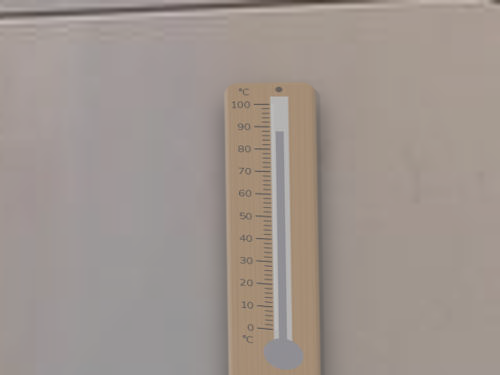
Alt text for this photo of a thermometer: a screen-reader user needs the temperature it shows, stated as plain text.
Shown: 88 °C
